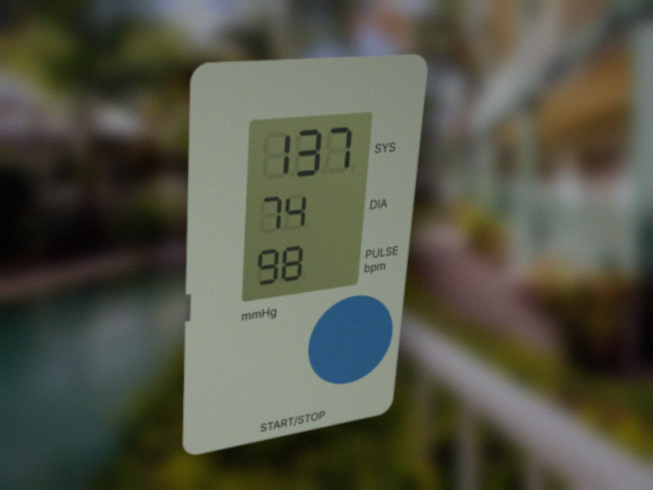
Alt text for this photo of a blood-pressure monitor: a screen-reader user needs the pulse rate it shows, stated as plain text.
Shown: 98 bpm
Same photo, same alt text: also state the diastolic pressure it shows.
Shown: 74 mmHg
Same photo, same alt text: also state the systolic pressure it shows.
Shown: 137 mmHg
